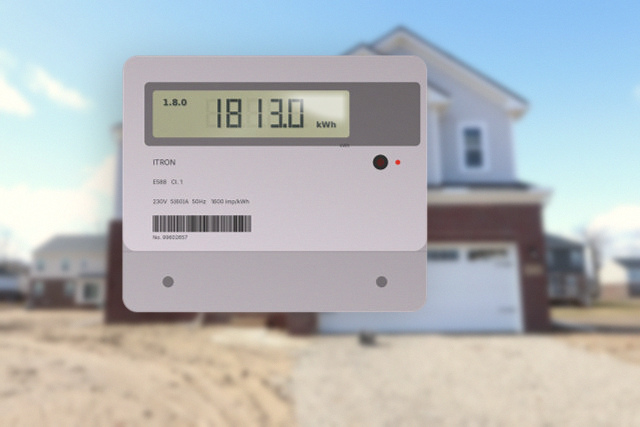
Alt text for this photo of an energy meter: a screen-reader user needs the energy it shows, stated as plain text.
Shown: 1813.0 kWh
